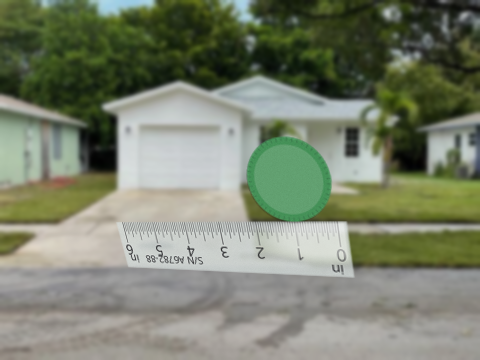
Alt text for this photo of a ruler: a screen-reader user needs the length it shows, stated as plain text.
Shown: 2 in
